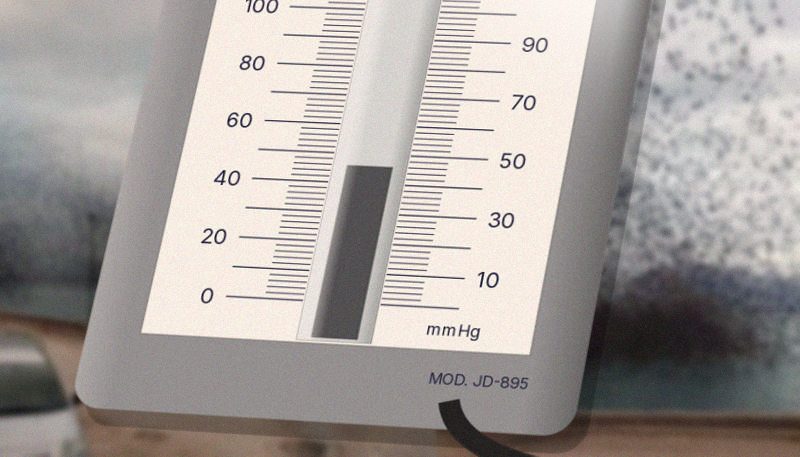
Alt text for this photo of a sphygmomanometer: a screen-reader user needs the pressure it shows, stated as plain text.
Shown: 46 mmHg
